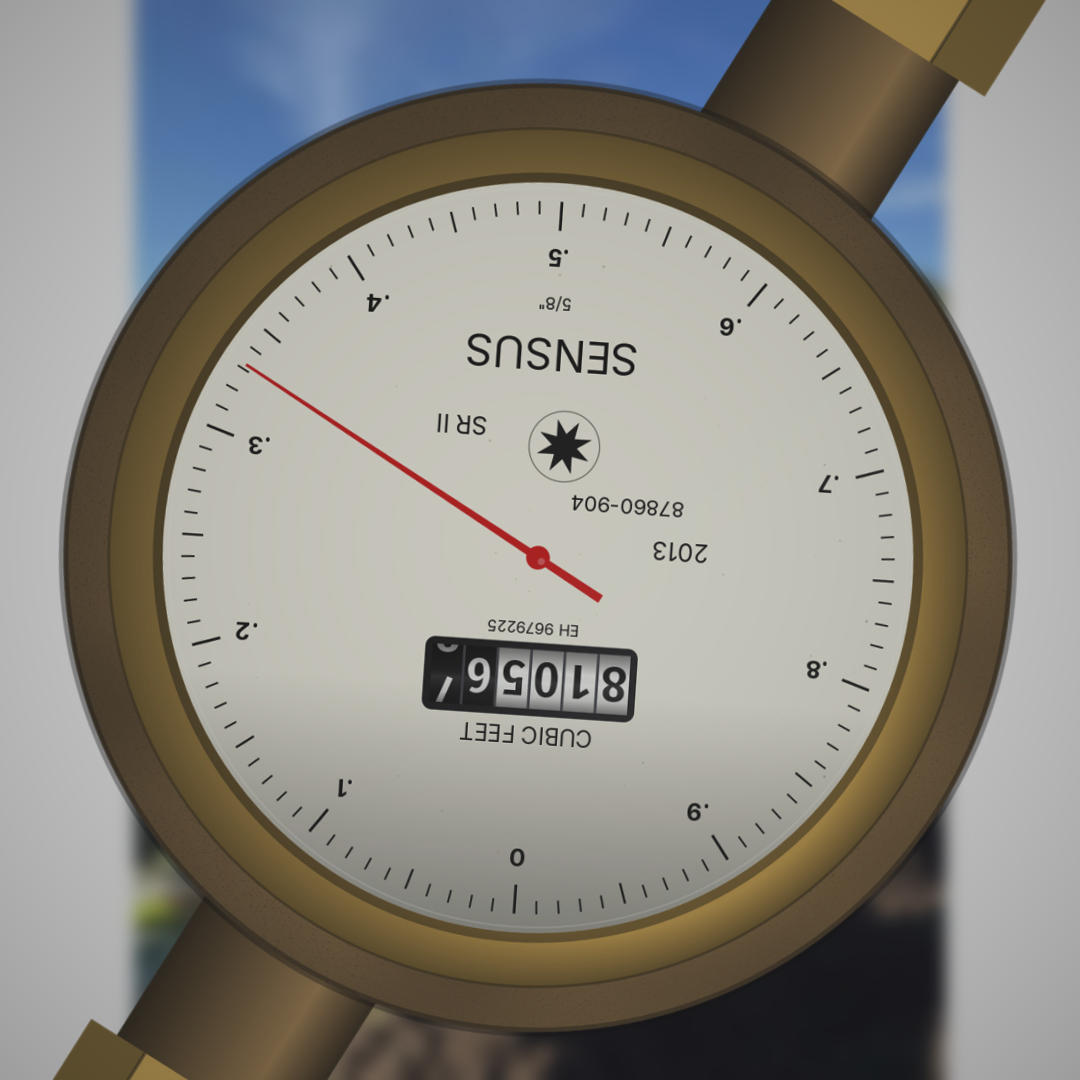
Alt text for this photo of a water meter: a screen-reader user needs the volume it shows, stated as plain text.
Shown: 810567.33 ft³
